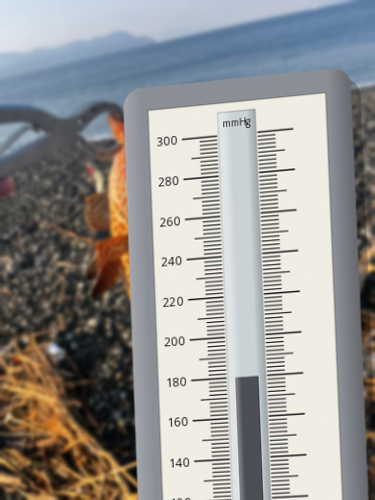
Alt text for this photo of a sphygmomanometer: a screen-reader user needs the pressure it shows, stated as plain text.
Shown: 180 mmHg
